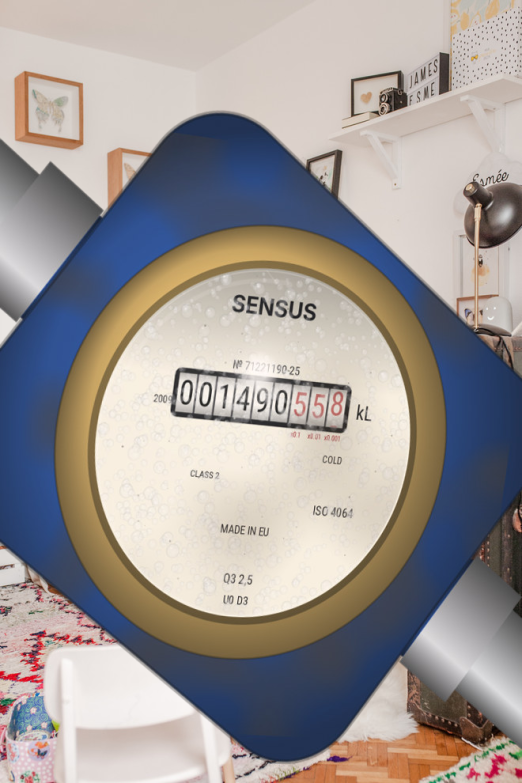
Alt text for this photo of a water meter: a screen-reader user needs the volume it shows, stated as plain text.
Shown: 1490.558 kL
